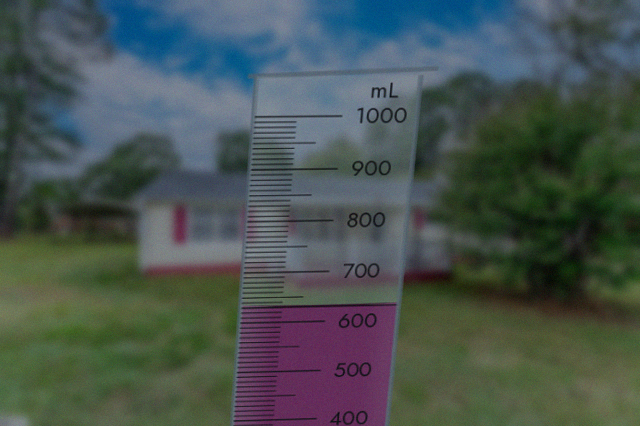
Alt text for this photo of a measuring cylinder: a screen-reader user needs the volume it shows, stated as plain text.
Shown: 630 mL
